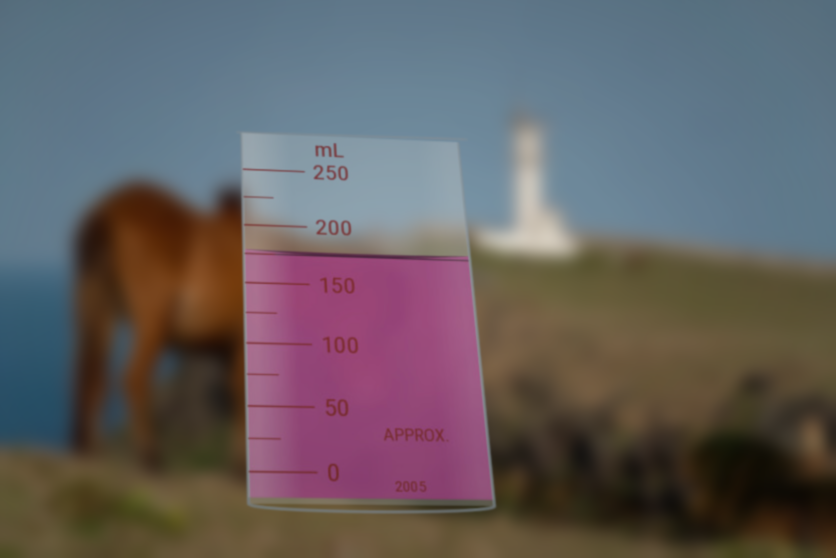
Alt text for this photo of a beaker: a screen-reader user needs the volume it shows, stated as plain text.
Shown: 175 mL
